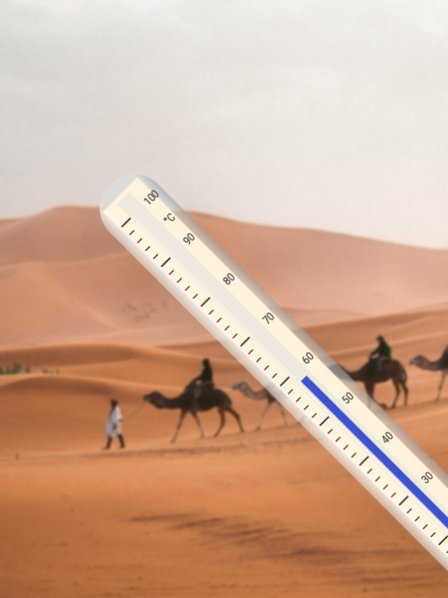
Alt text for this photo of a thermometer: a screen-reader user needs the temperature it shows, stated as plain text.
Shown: 58 °C
